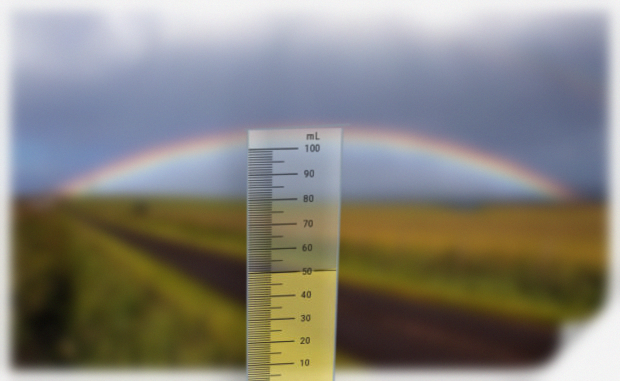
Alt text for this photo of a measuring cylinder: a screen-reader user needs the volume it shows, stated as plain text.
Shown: 50 mL
